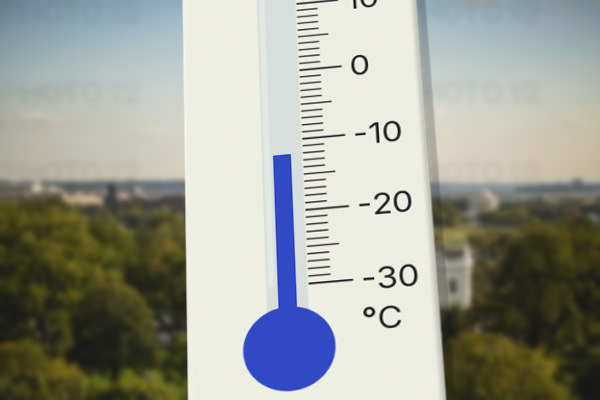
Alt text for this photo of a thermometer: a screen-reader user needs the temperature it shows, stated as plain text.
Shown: -12 °C
